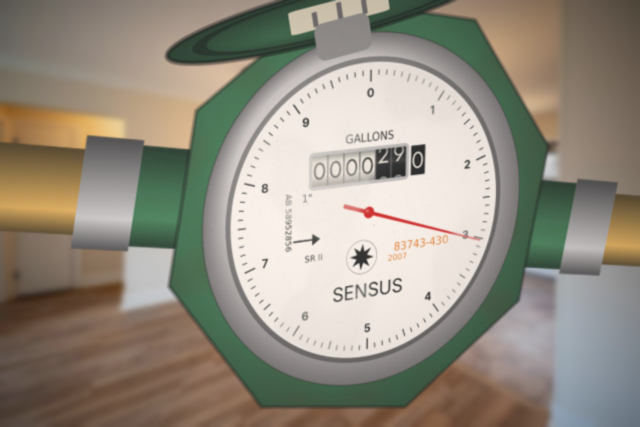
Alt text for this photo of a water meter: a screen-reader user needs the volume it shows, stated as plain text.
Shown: 293.0 gal
